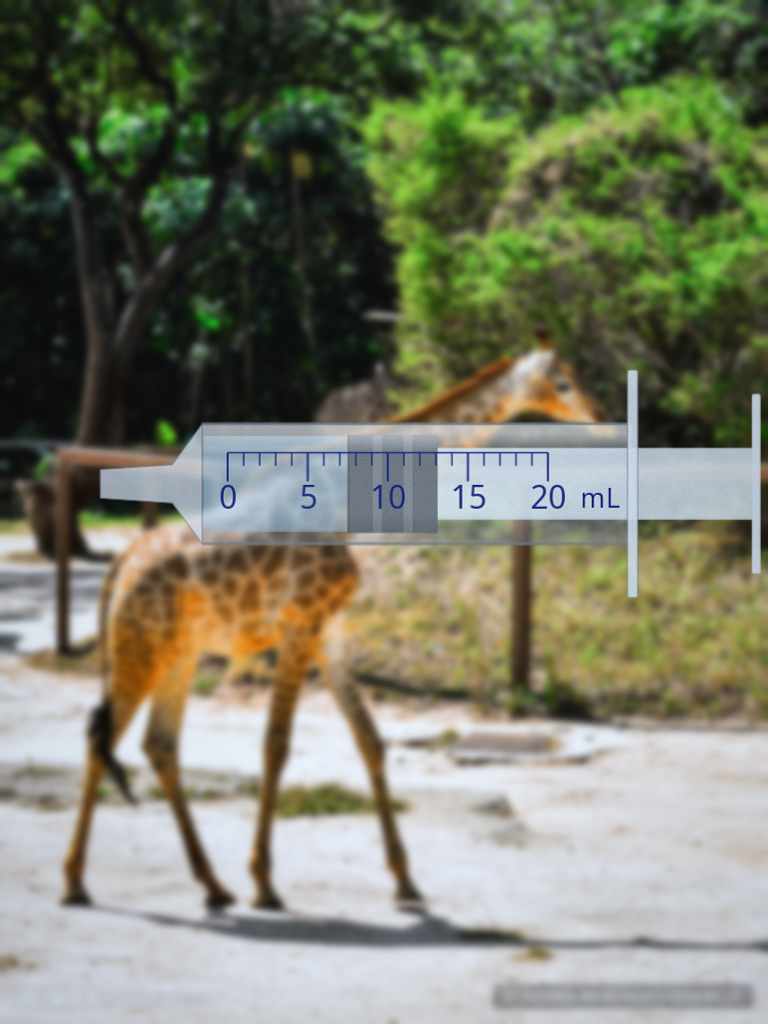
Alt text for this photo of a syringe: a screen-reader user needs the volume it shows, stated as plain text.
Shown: 7.5 mL
